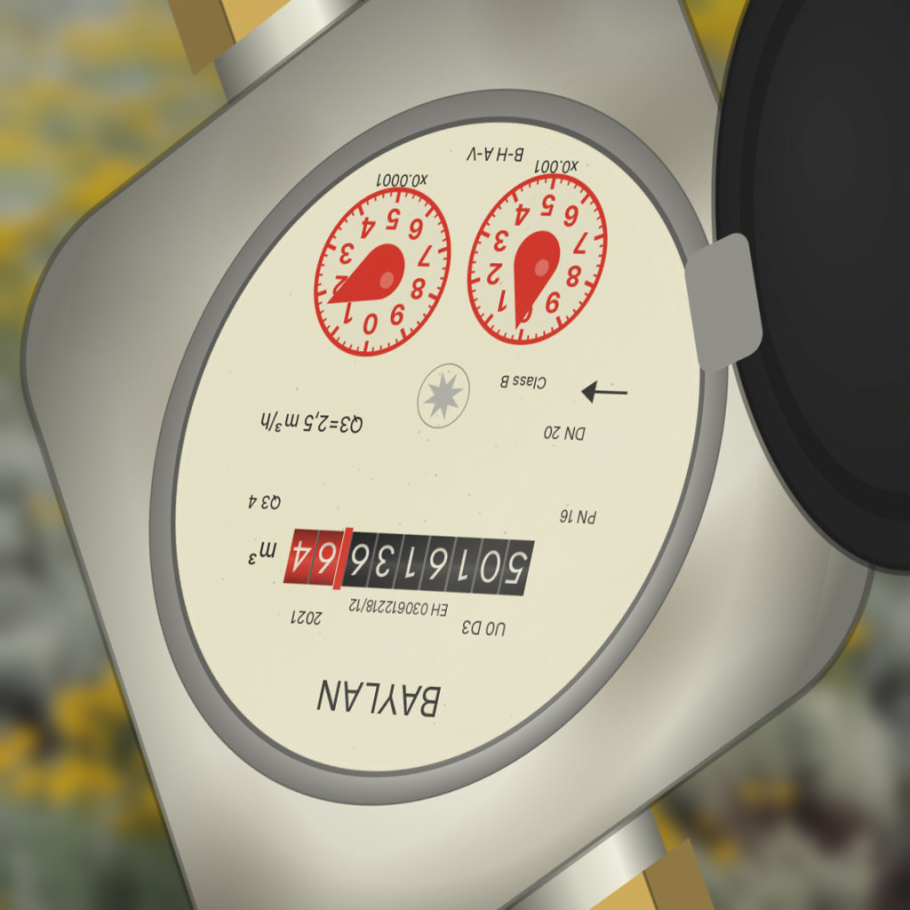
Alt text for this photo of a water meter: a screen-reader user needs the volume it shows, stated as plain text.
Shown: 5016136.6401 m³
